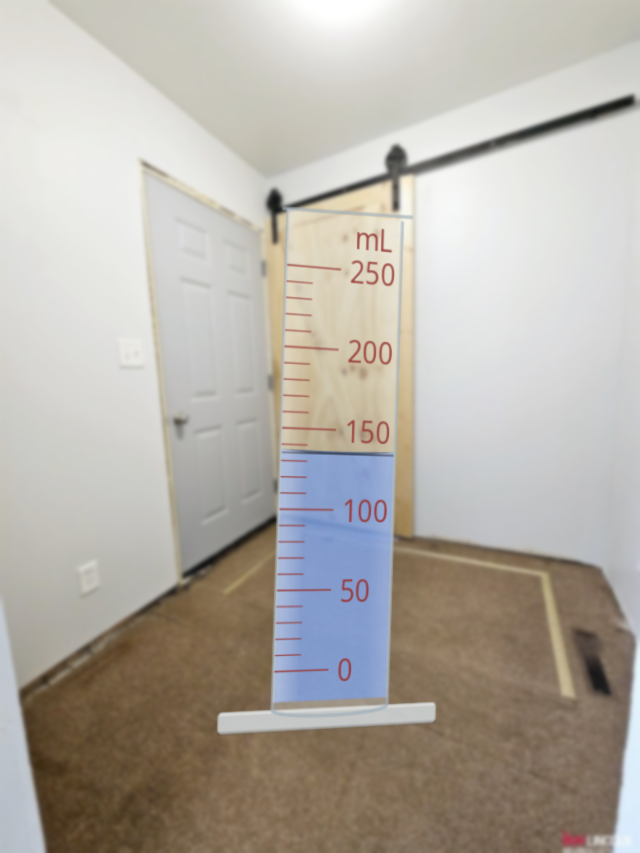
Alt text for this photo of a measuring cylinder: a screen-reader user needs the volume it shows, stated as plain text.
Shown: 135 mL
